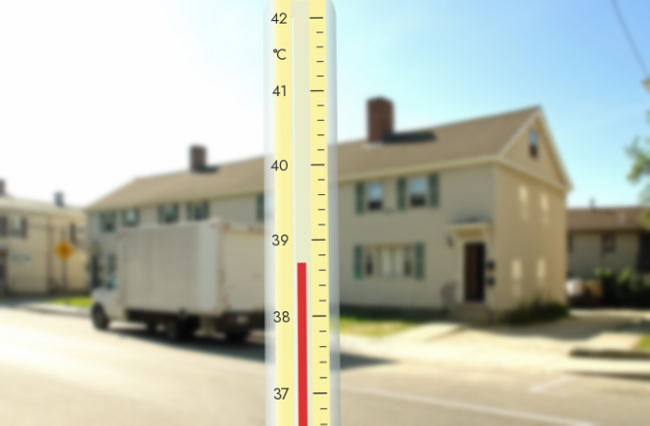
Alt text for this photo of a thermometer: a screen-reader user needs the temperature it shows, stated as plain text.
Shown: 38.7 °C
